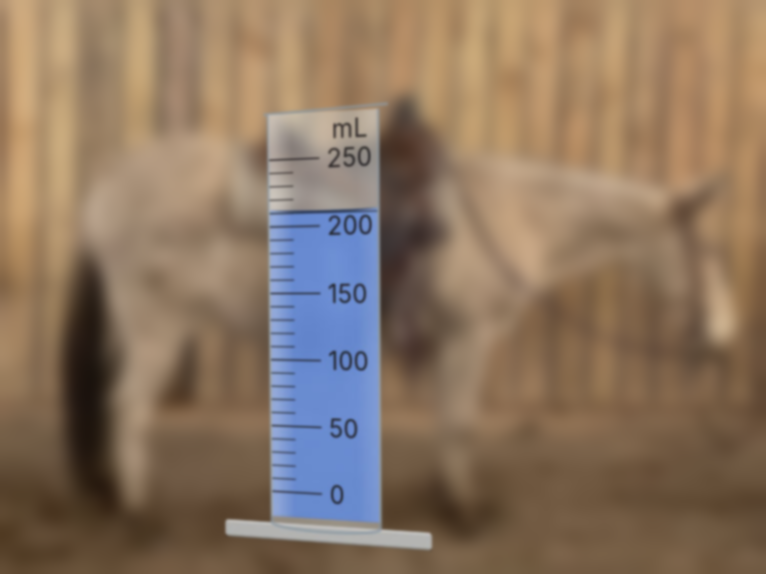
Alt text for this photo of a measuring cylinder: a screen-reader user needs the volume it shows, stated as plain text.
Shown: 210 mL
